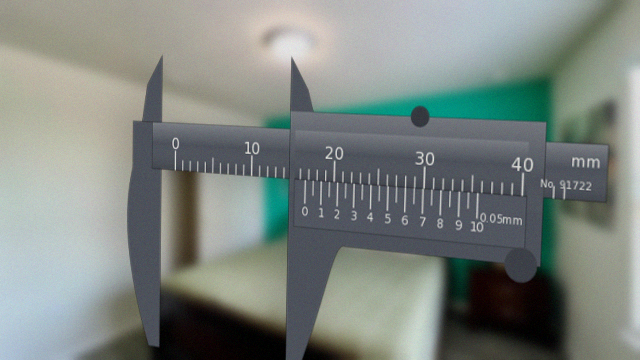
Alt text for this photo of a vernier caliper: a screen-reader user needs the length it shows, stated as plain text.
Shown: 16.6 mm
